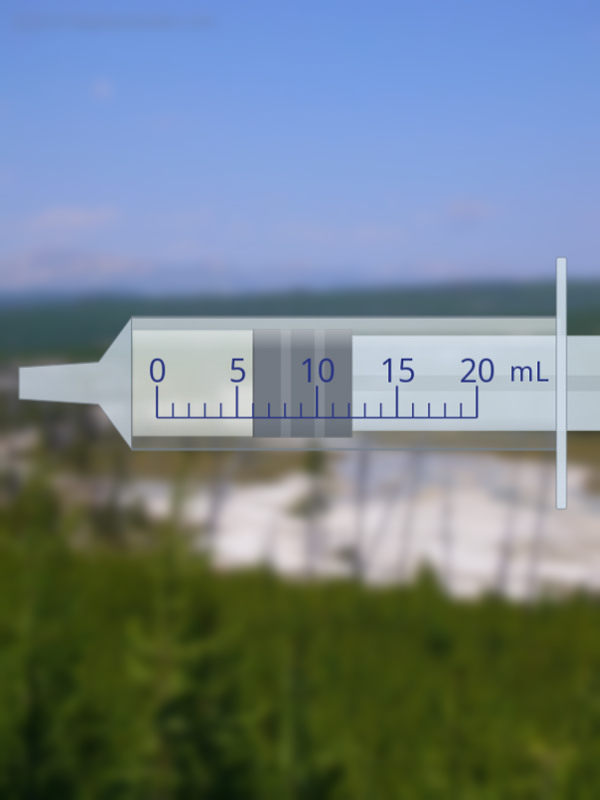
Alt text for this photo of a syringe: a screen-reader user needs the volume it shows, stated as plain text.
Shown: 6 mL
